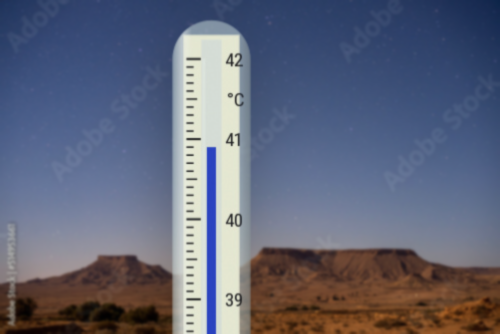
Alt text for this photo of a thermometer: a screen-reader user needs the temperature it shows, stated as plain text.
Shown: 40.9 °C
